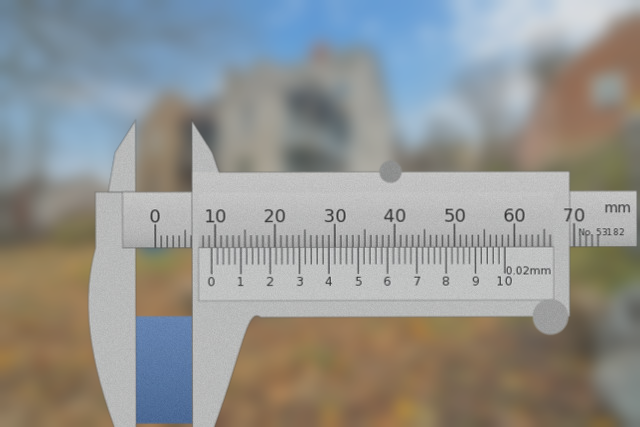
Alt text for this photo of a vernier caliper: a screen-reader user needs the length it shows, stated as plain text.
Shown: 9.4 mm
